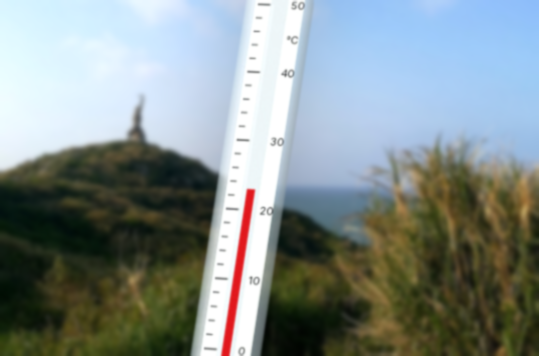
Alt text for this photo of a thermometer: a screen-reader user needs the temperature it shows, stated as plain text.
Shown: 23 °C
